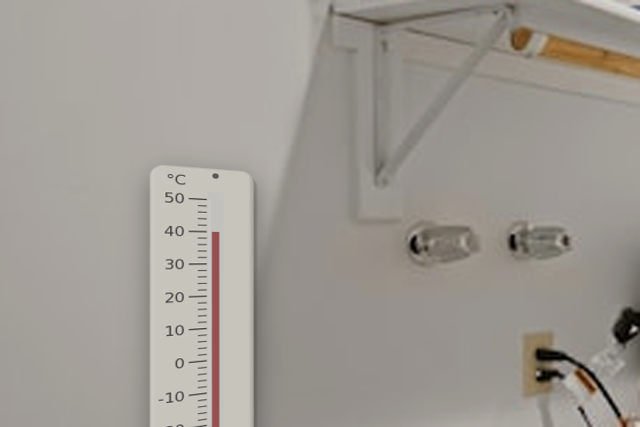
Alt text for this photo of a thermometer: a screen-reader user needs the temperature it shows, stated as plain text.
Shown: 40 °C
